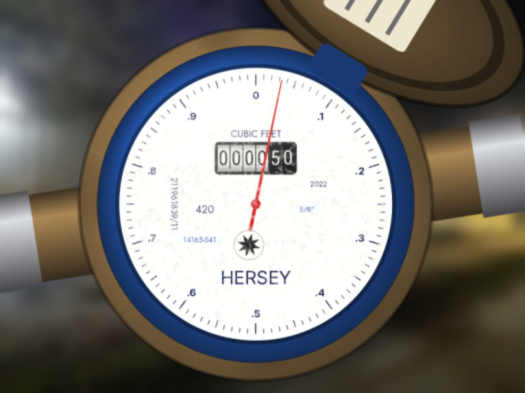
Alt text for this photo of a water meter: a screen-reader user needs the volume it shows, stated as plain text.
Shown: 50.03 ft³
